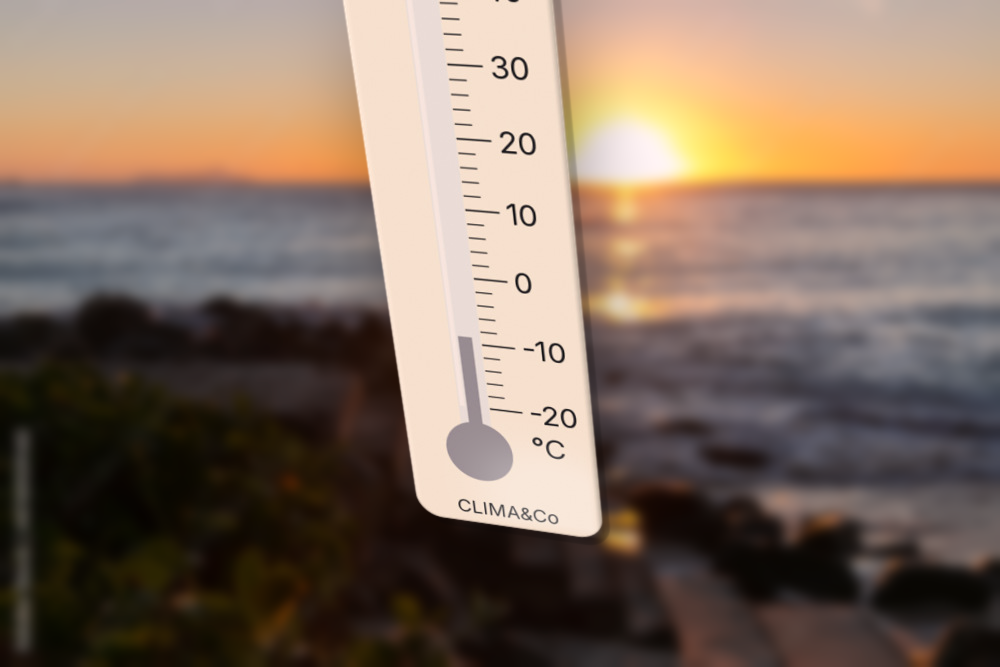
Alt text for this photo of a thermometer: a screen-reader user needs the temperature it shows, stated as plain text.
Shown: -9 °C
